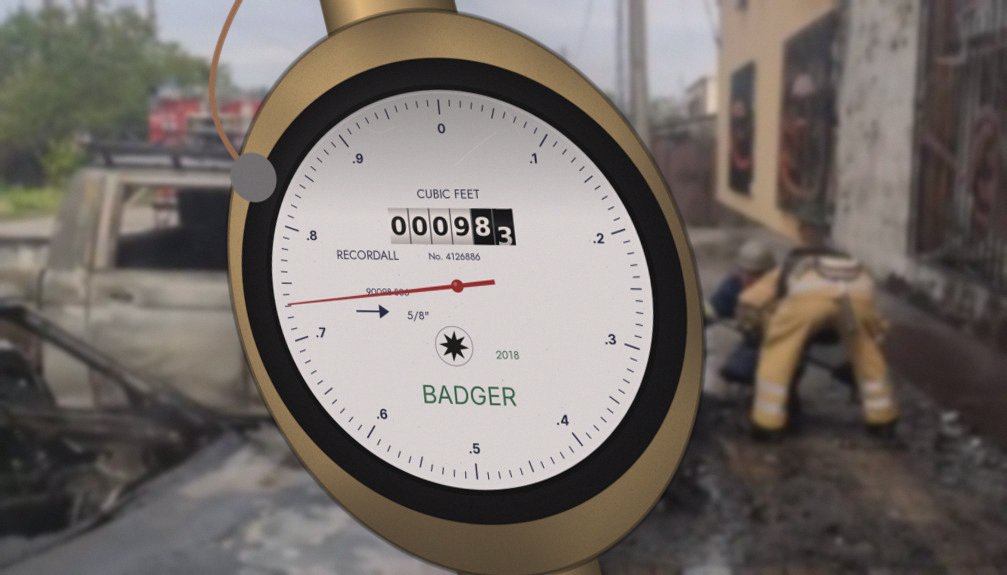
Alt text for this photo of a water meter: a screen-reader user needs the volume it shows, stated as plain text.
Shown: 982.73 ft³
